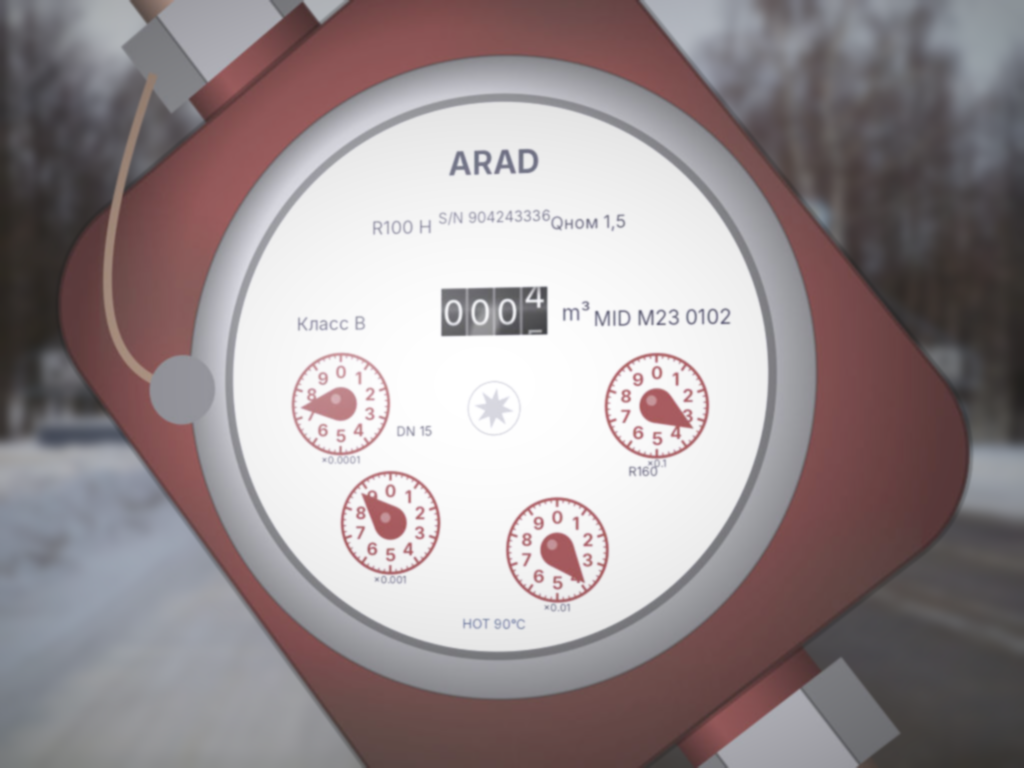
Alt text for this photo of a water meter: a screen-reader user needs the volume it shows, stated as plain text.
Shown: 4.3387 m³
